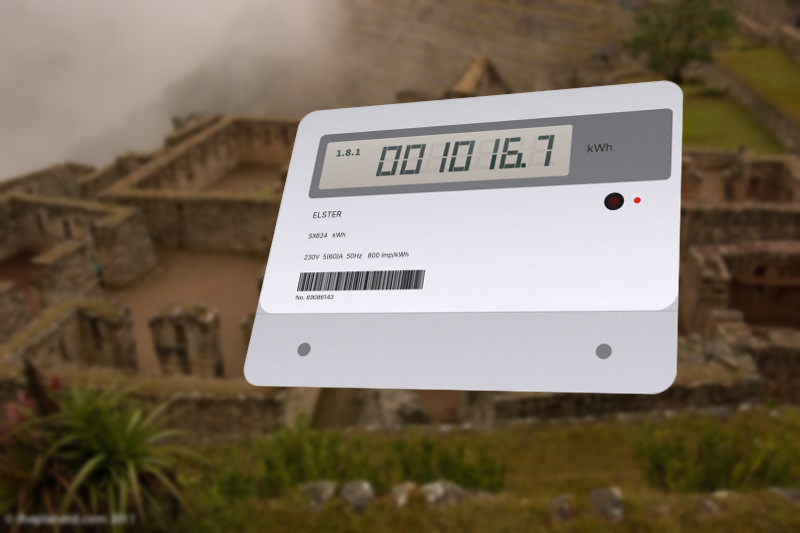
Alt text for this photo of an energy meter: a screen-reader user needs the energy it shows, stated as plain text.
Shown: 1016.7 kWh
